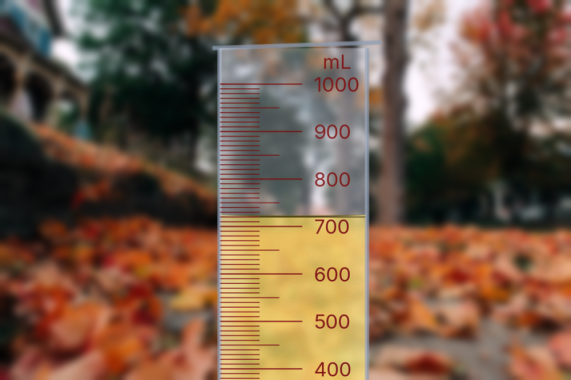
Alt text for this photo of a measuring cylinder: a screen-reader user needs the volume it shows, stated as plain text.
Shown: 720 mL
